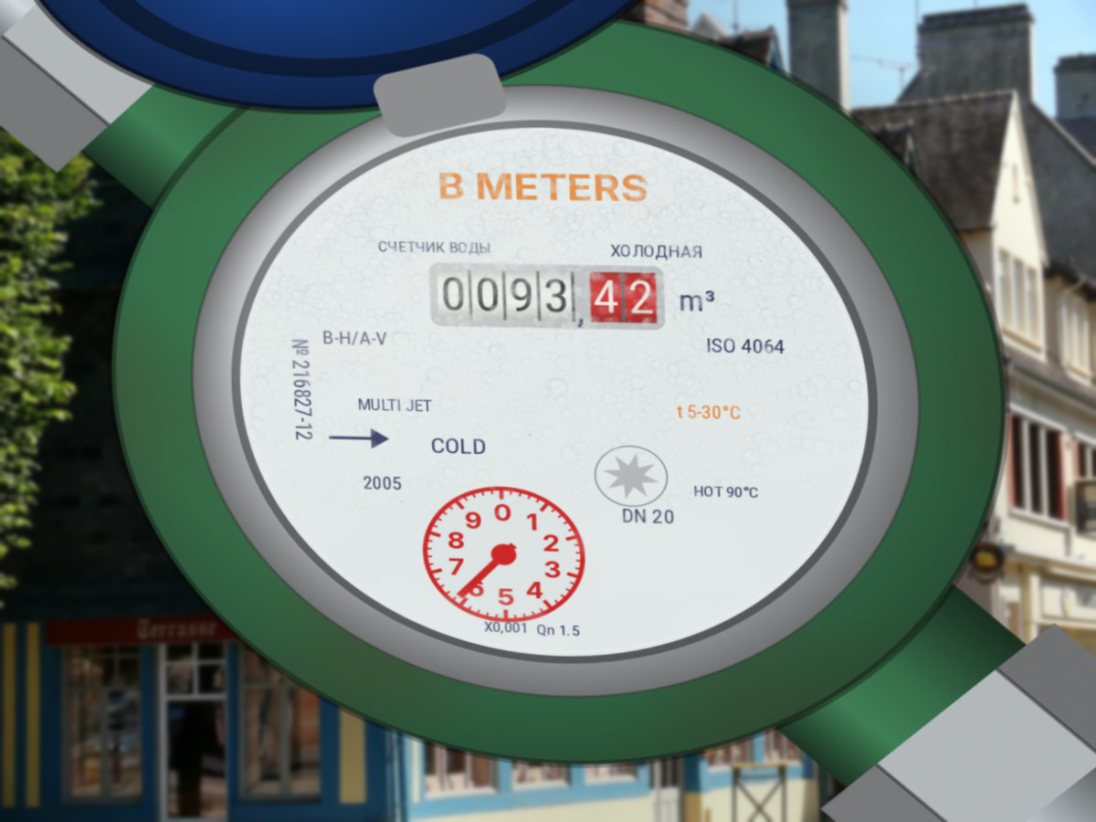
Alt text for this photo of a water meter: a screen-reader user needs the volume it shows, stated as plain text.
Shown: 93.426 m³
